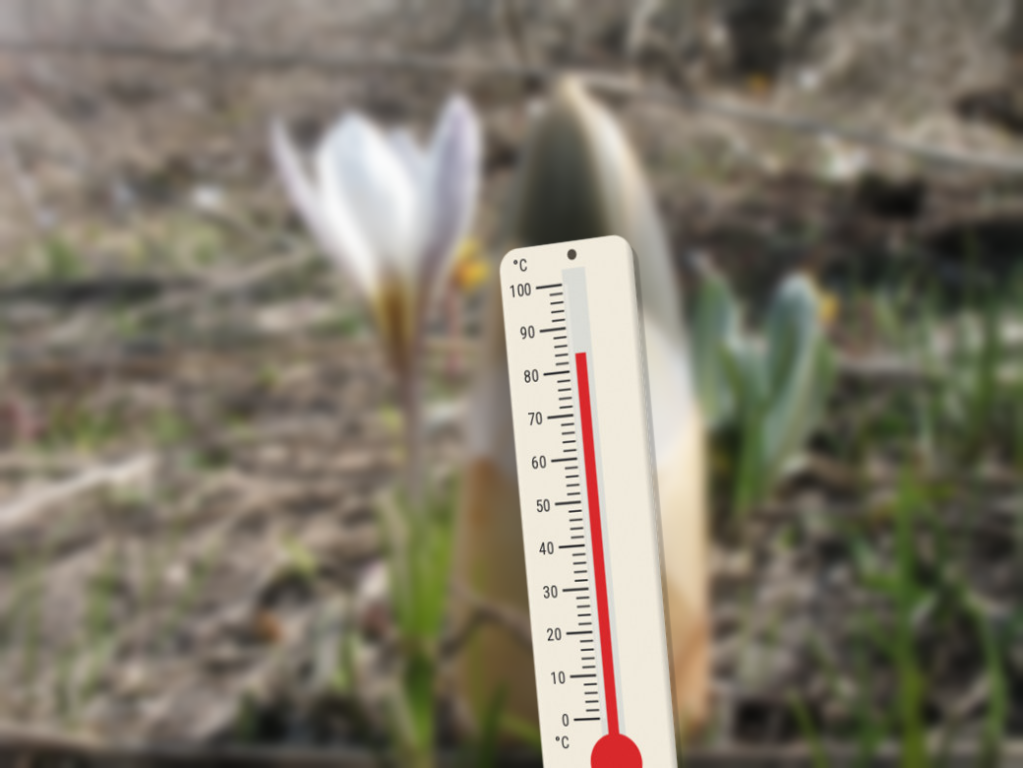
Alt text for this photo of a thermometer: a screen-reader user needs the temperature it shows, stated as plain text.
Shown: 84 °C
